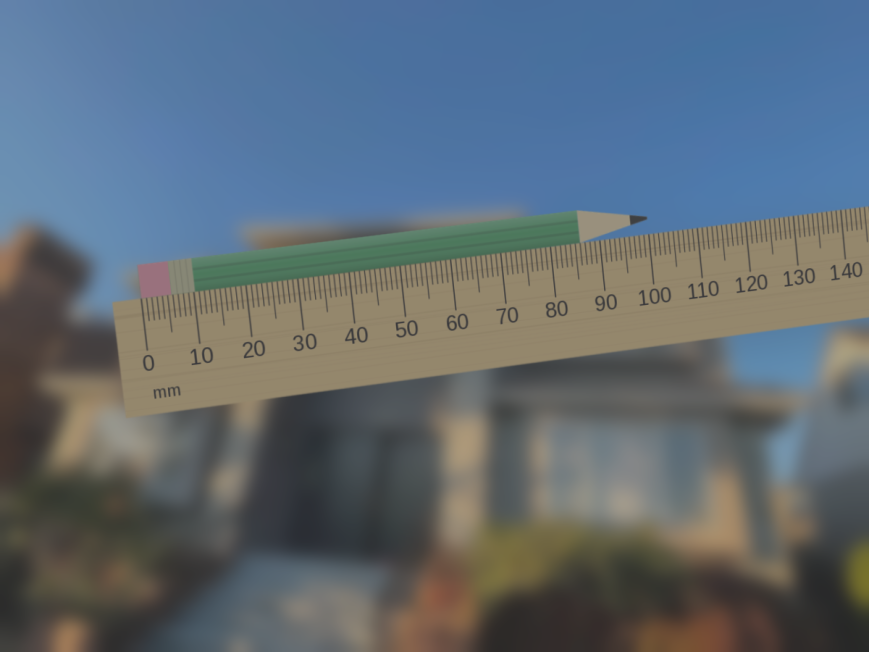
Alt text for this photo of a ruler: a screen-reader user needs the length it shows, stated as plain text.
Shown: 100 mm
